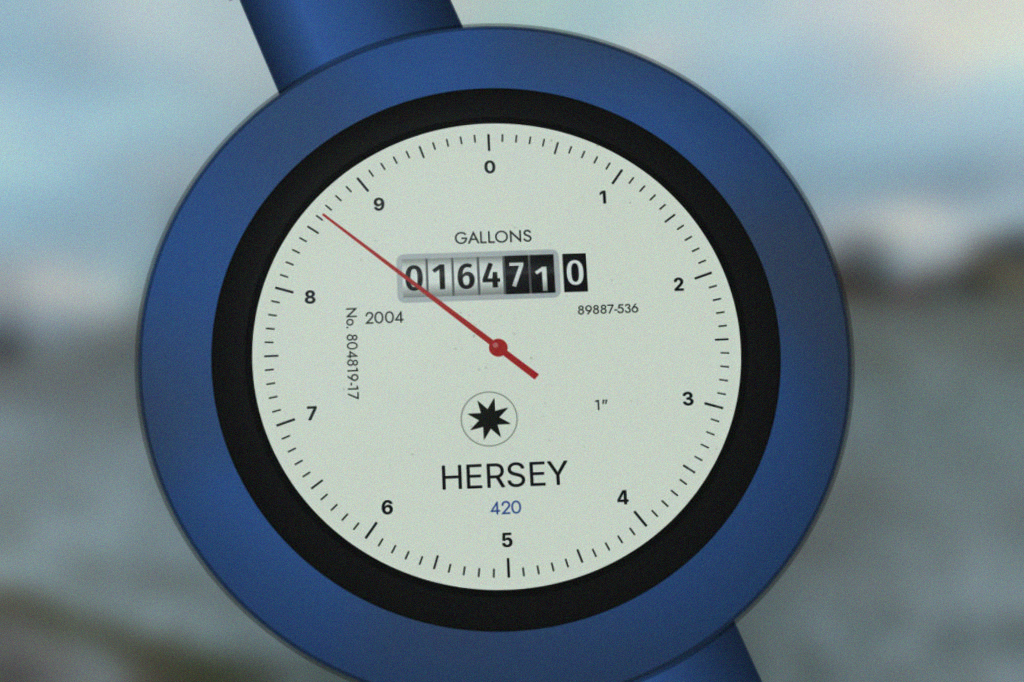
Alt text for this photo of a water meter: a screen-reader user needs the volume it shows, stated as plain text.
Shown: 164708.6 gal
